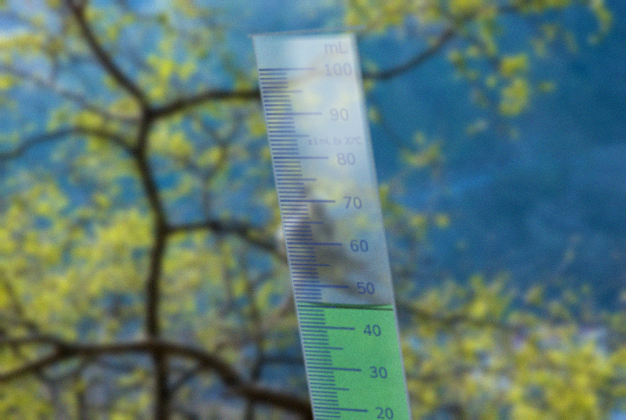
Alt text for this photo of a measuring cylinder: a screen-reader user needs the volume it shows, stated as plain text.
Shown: 45 mL
